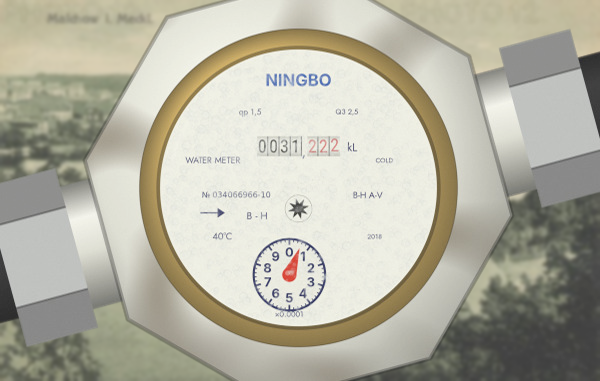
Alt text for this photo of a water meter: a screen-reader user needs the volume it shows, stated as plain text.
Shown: 31.2220 kL
